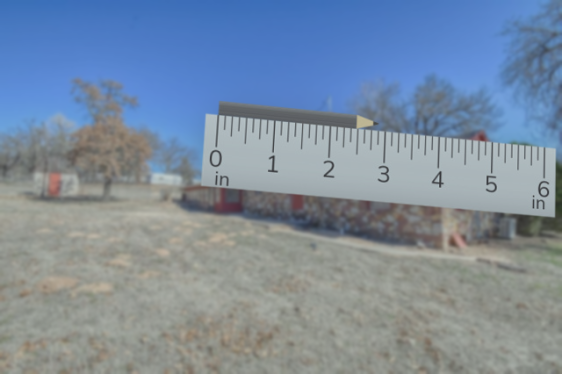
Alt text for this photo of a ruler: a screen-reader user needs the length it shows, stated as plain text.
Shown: 2.875 in
